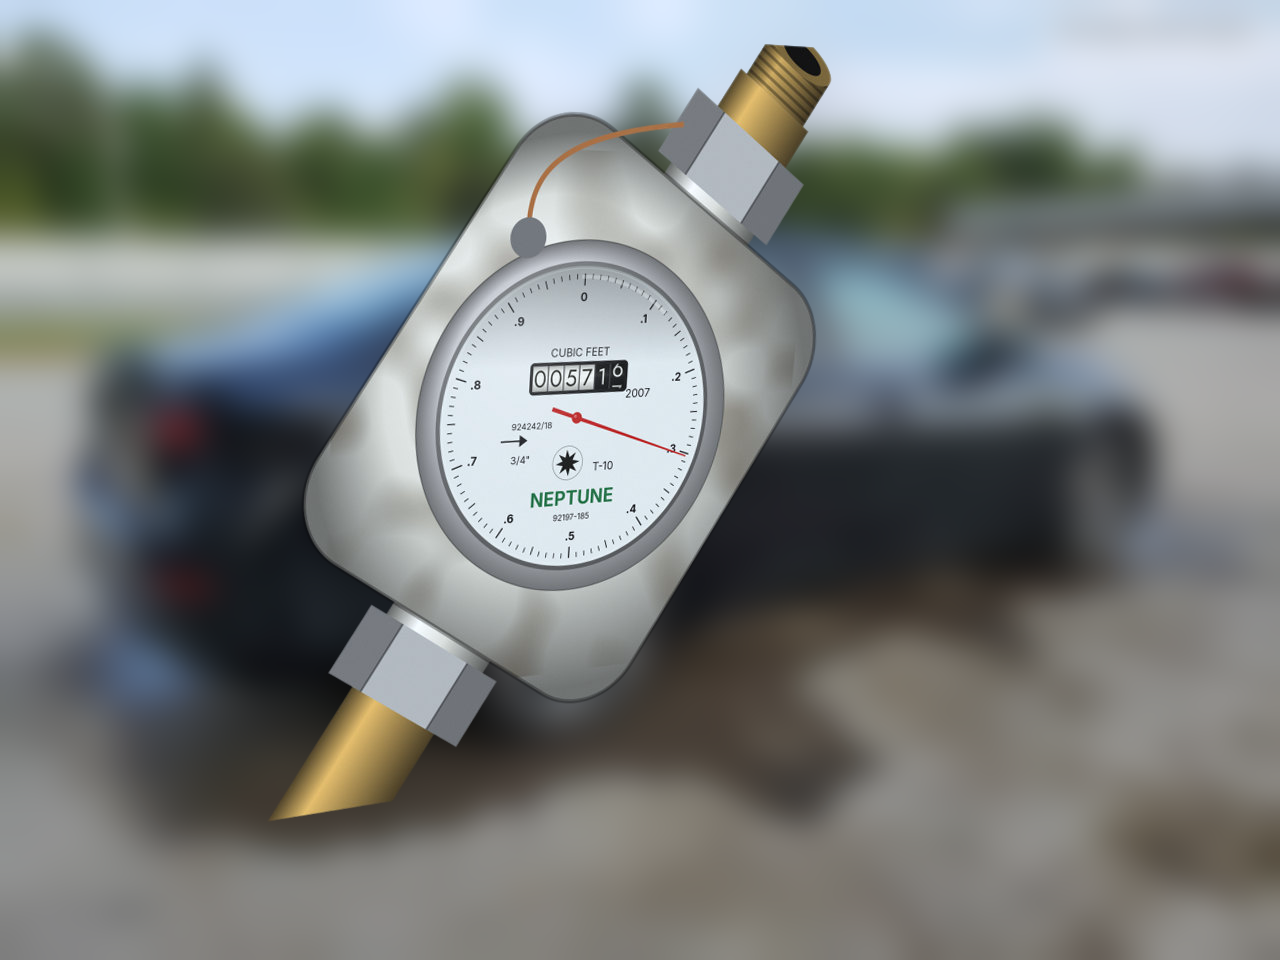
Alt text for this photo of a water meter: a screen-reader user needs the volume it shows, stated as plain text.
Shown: 5716.30 ft³
